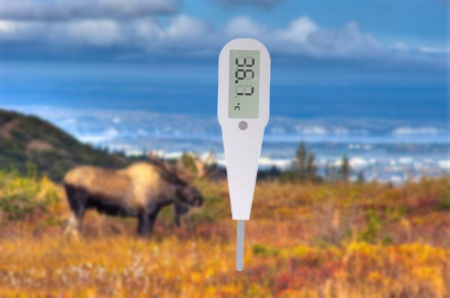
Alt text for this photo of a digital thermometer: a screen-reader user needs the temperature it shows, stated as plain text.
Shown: 36.7 °C
